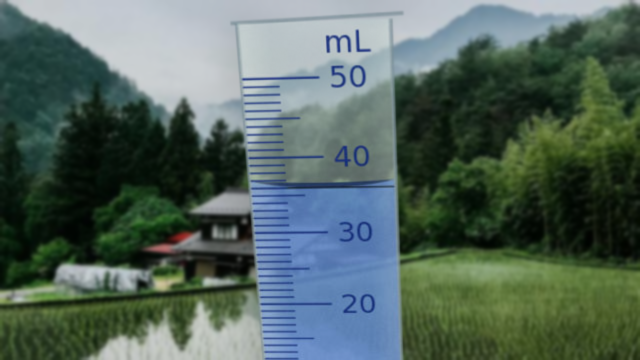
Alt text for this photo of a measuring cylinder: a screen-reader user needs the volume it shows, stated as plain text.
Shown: 36 mL
